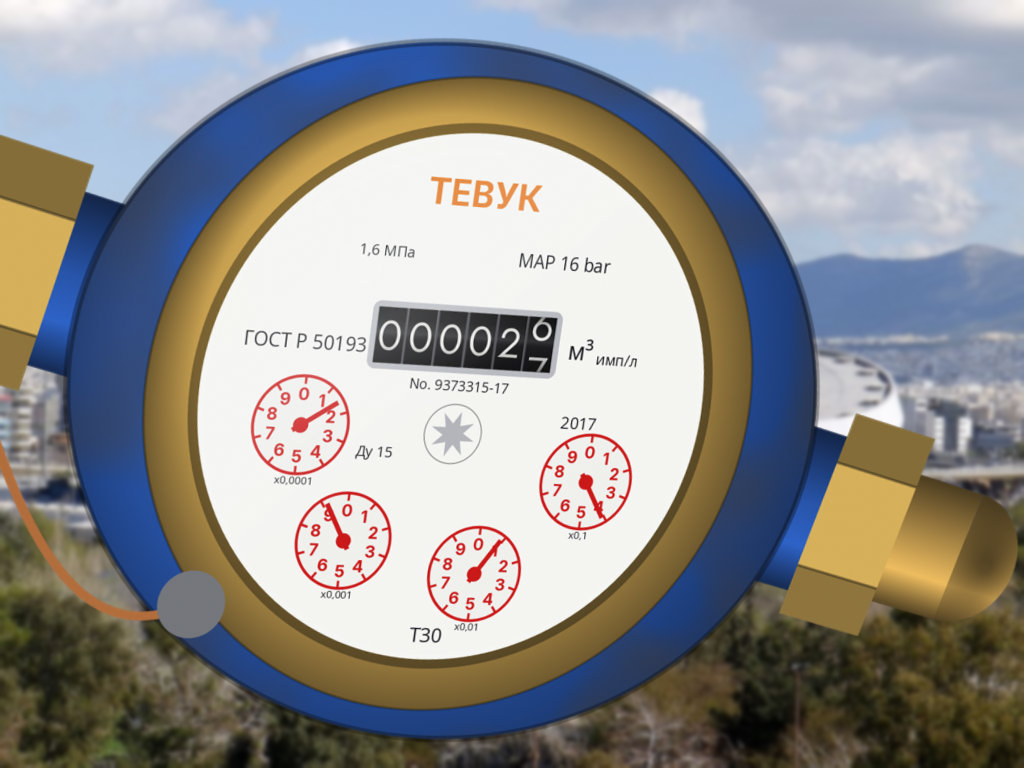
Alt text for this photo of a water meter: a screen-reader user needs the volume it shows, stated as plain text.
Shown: 26.4091 m³
